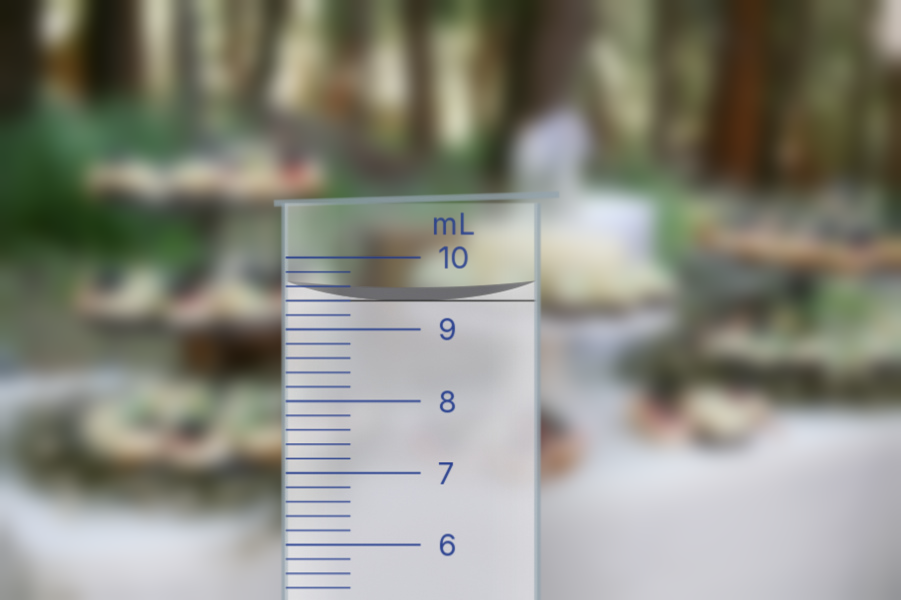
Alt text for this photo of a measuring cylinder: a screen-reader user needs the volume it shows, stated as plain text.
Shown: 9.4 mL
